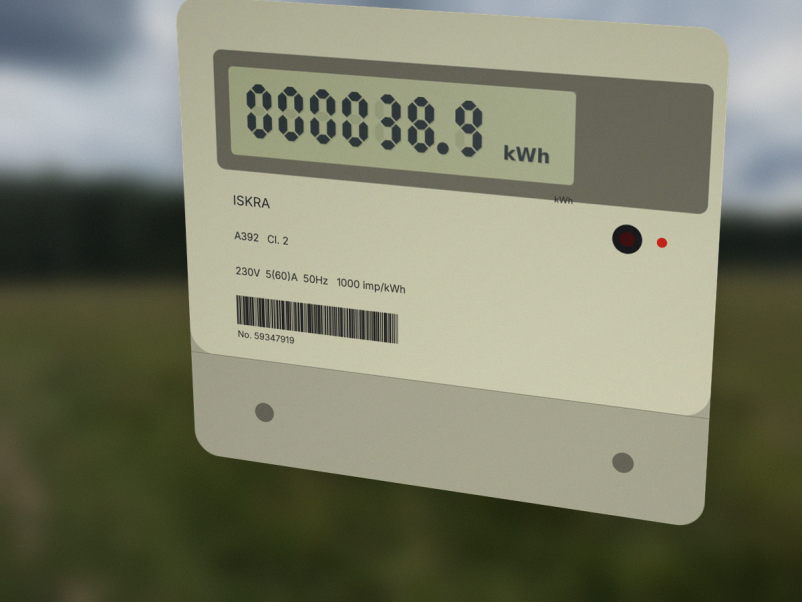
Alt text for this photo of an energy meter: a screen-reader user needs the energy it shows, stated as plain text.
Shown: 38.9 kWh
